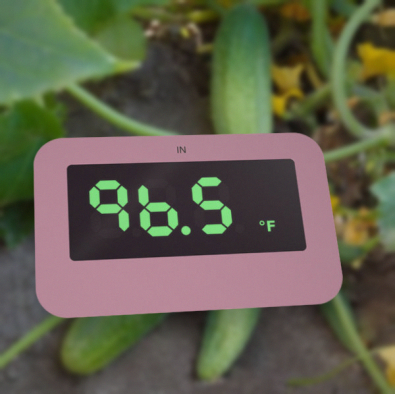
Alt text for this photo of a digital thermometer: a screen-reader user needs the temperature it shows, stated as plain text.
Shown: 96.5 °F
